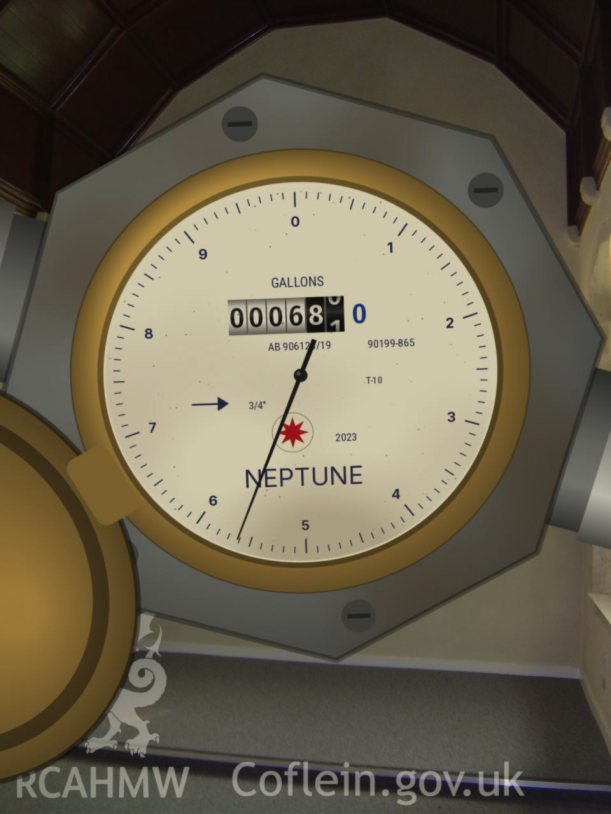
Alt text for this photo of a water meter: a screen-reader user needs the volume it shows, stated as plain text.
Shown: 6805.6 gal
